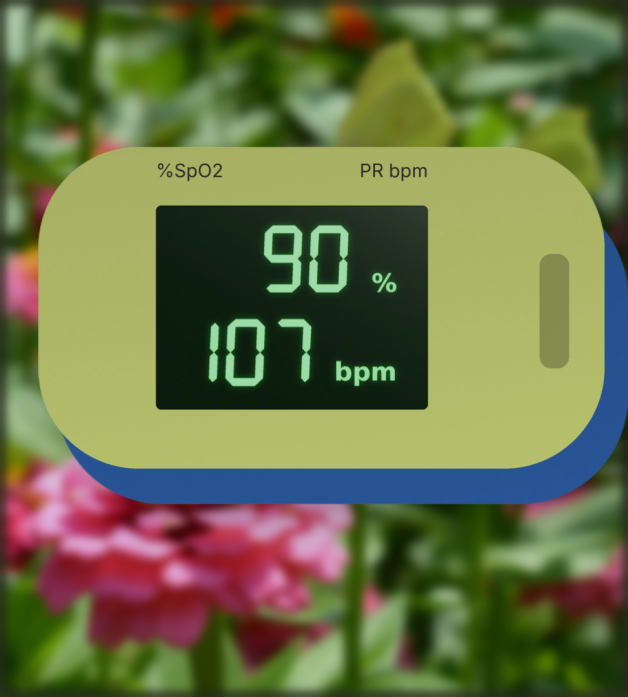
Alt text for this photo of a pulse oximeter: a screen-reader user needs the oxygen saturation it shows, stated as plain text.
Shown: 90 %
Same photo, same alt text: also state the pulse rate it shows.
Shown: 107 bpm
